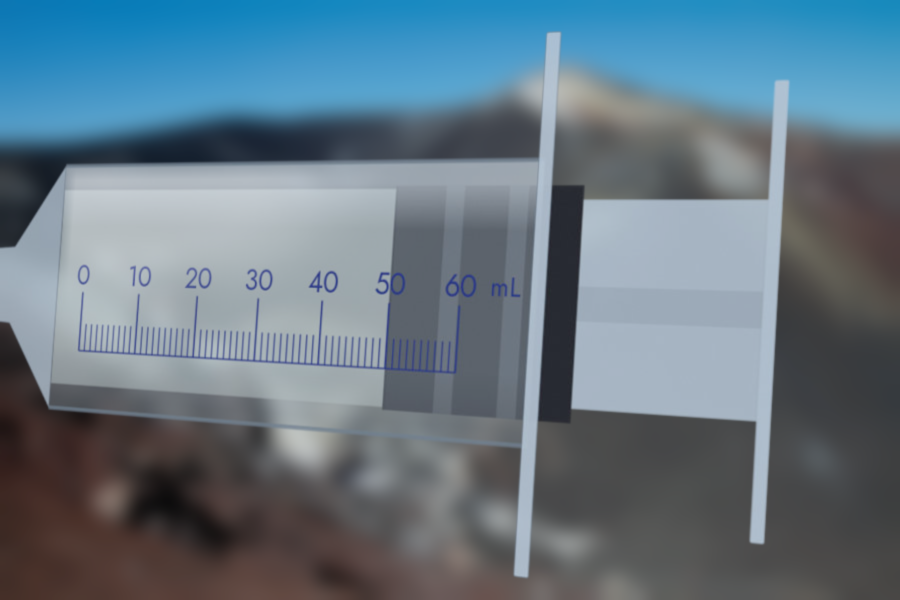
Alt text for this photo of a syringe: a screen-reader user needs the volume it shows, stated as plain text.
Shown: 50 mL
